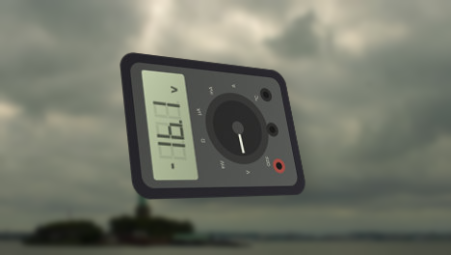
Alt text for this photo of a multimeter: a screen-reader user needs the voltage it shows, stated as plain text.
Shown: -16.1 V
